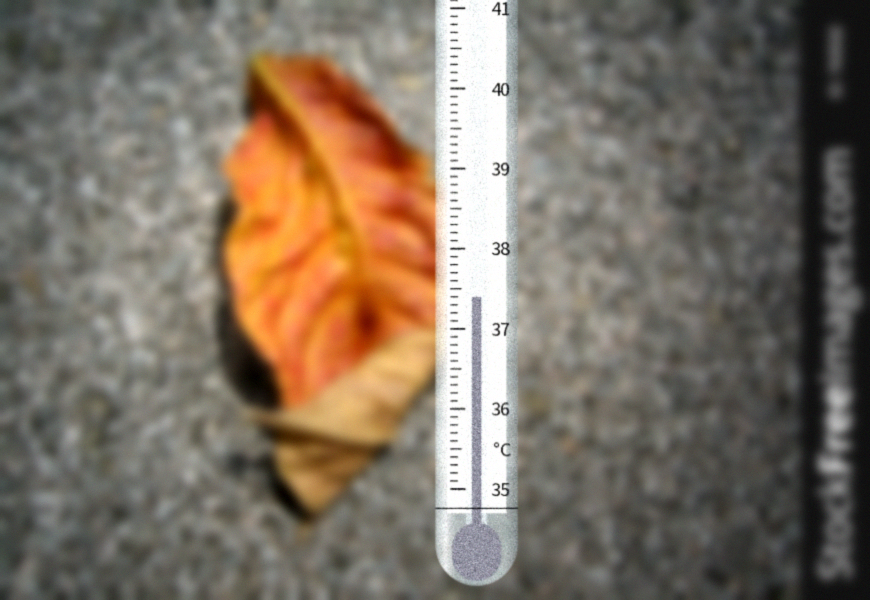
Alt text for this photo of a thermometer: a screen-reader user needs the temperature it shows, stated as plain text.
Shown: 37.4 °C
